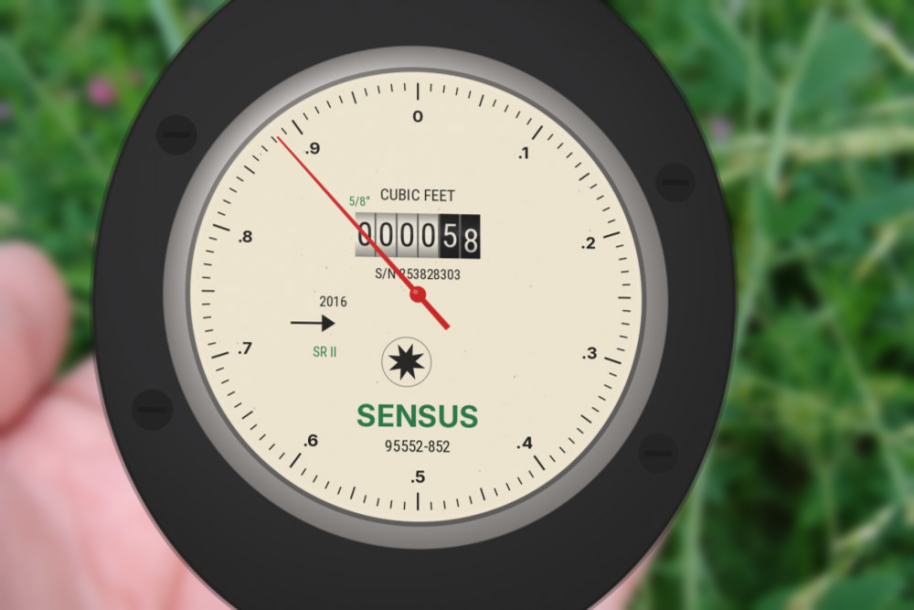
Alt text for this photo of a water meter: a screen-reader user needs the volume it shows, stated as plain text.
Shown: 57.88 ft³
